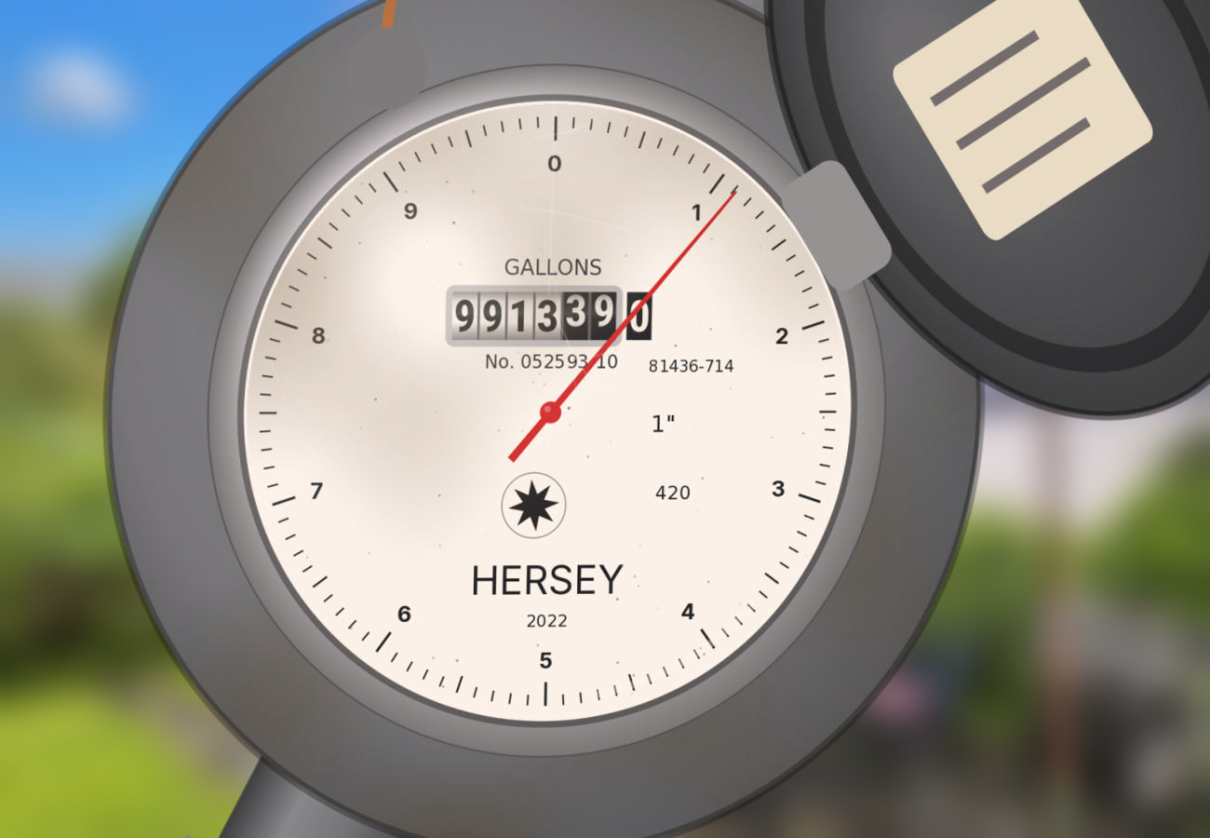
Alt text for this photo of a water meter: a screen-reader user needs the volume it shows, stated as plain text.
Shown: 9913391.1 gal
